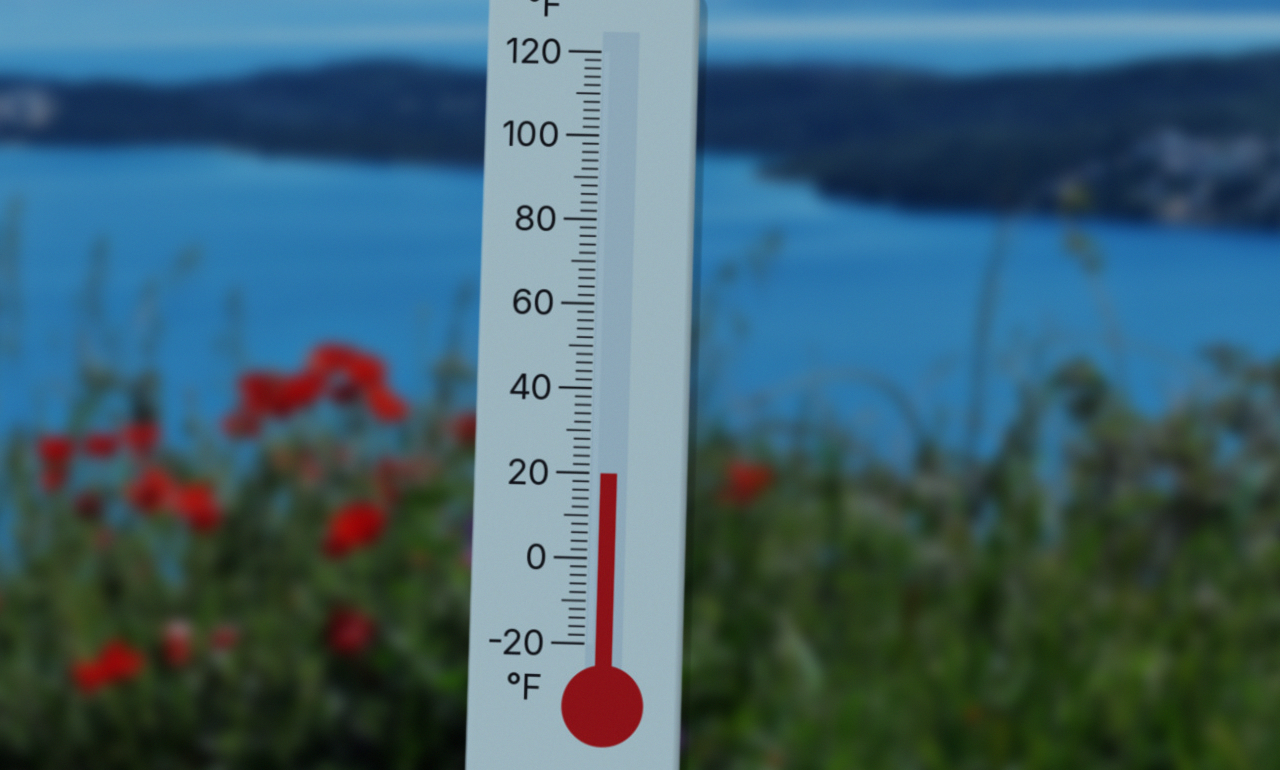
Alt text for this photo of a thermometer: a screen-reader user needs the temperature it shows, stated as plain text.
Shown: 20 °F
